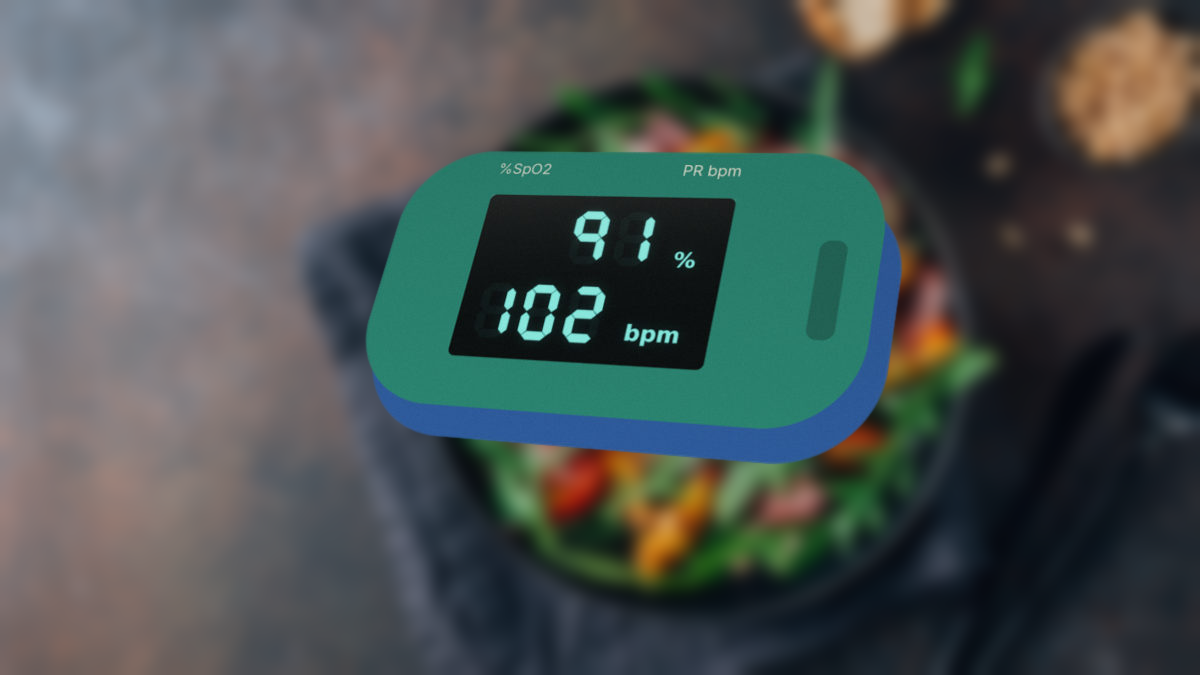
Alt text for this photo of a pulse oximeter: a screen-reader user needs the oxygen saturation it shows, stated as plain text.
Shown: 91 %
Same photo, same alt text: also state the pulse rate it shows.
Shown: 102 bpm
